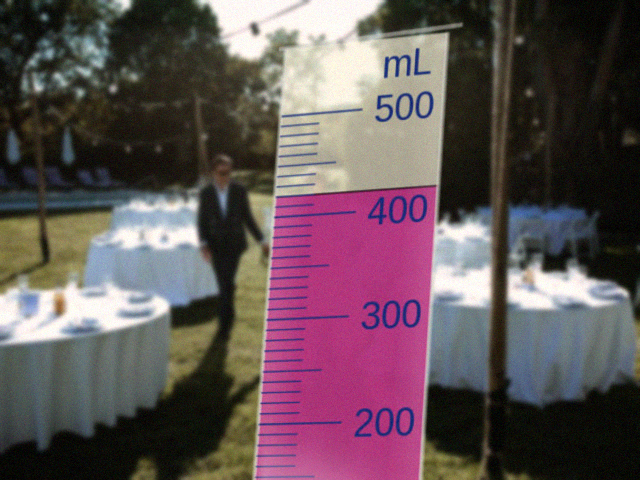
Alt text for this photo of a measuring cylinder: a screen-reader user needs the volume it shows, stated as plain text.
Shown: 420 mL
